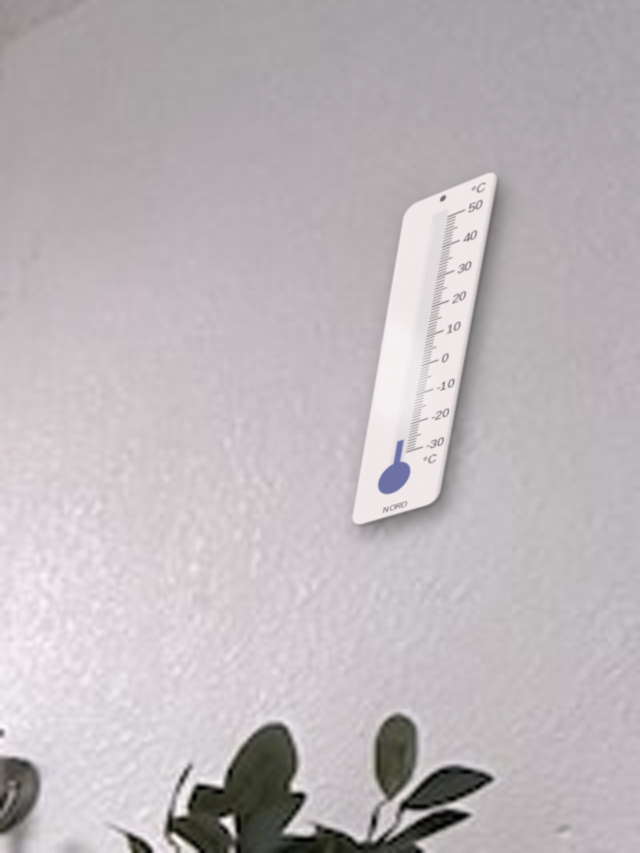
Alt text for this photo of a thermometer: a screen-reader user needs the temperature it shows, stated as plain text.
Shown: -25 °C
